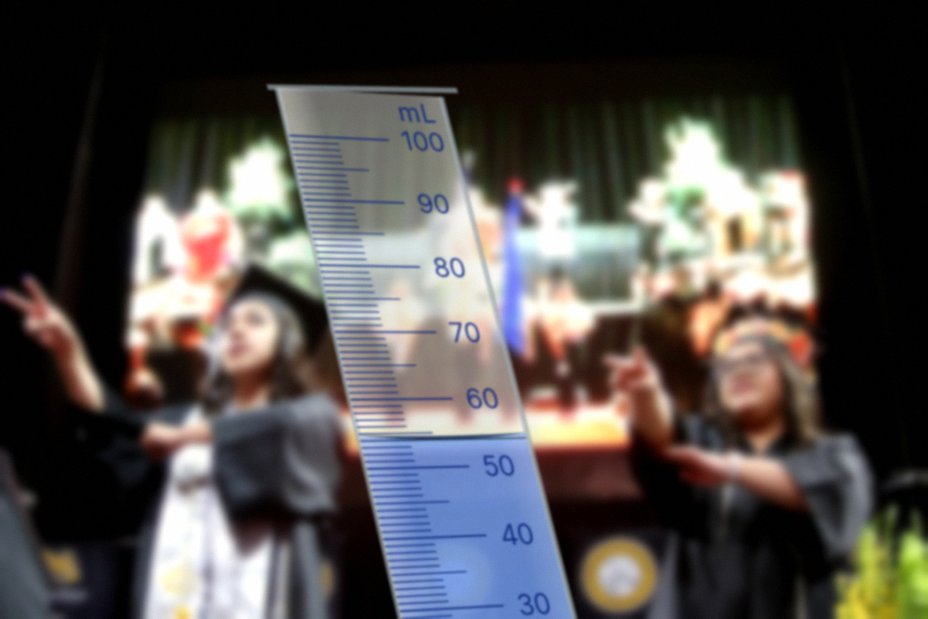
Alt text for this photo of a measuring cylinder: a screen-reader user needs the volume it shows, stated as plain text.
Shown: 54 mL
